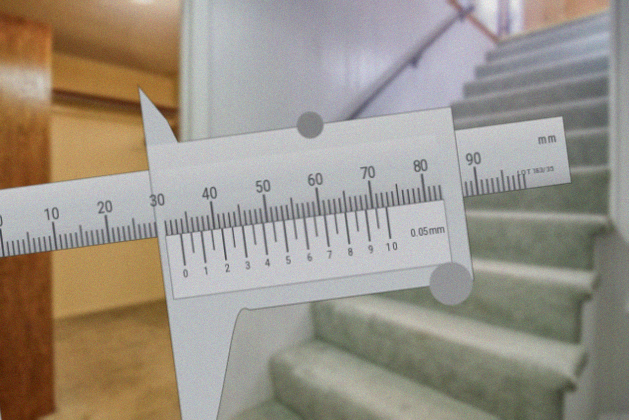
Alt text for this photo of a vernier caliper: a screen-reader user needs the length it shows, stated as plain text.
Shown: 33.6 mm
